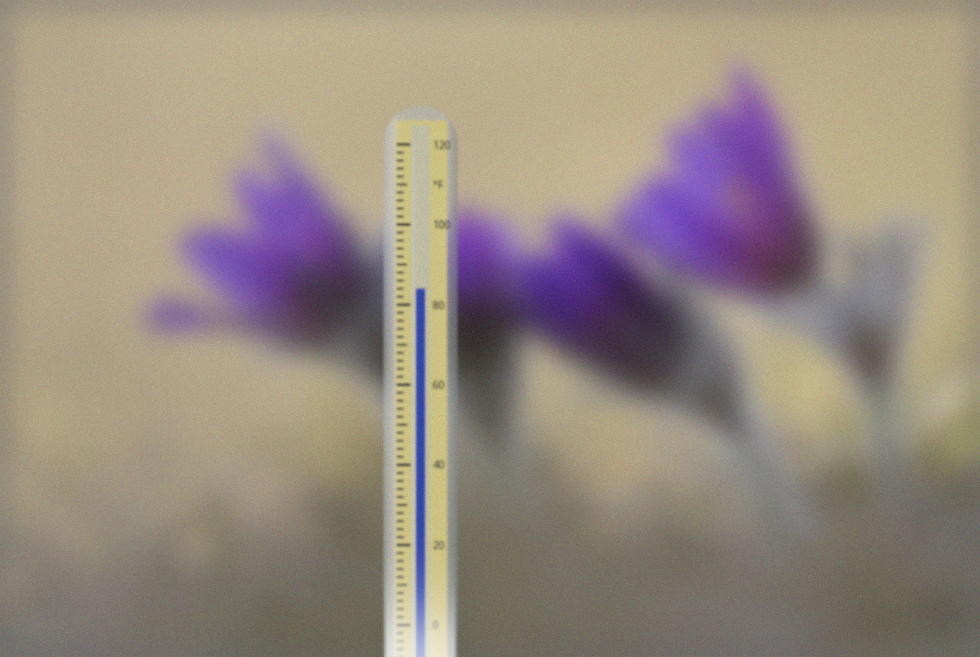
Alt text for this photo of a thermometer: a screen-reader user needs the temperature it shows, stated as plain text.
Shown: 84 °F
